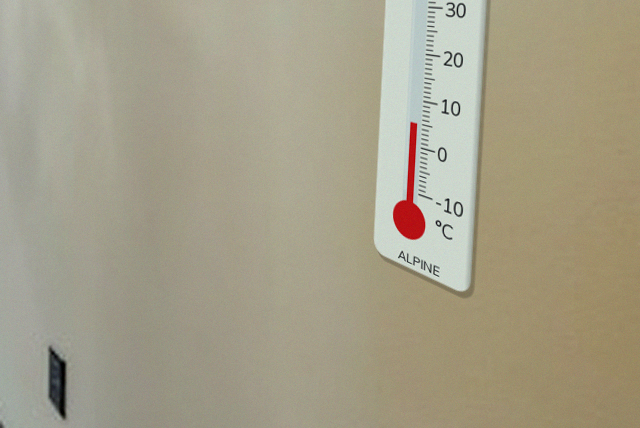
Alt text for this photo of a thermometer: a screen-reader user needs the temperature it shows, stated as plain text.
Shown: 5 °C
